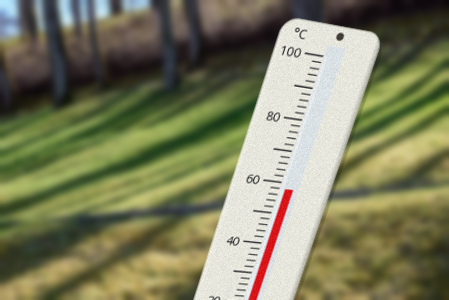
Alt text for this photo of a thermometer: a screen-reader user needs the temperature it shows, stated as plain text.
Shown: 58 °C
